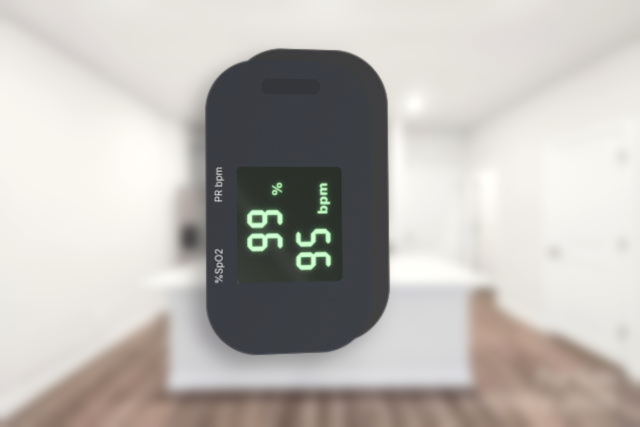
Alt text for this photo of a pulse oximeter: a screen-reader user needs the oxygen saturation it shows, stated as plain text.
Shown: 99 %
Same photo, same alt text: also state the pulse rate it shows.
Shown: 95 bpm
